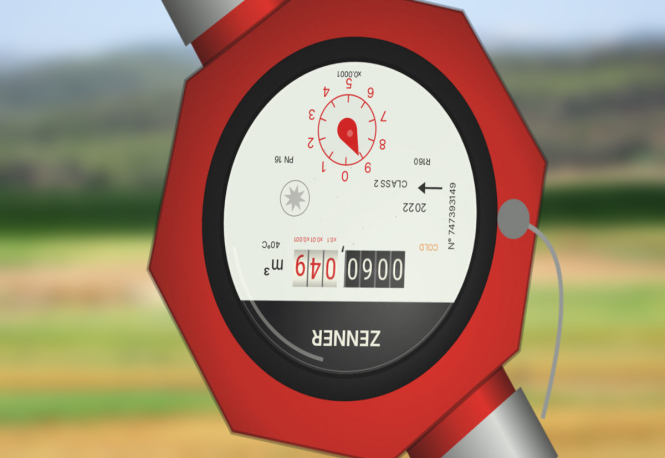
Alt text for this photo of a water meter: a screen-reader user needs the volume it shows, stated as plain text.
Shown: 60.0489 m³
